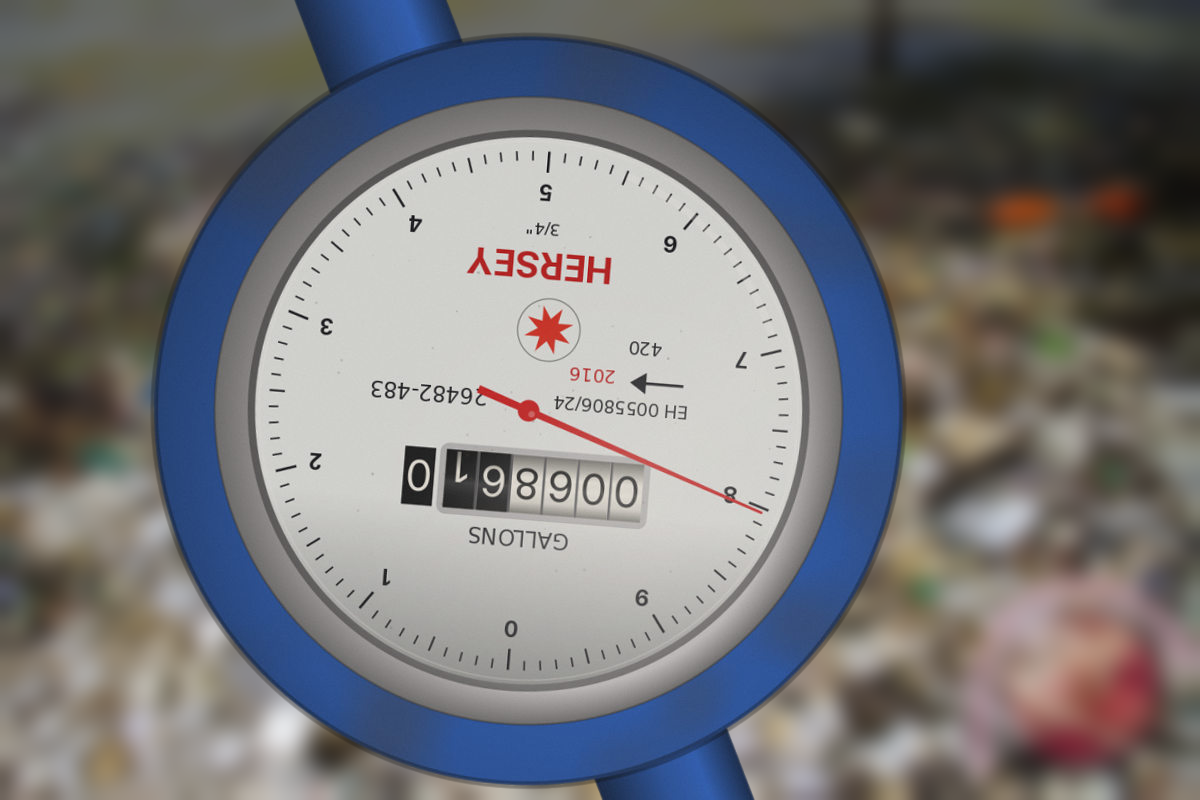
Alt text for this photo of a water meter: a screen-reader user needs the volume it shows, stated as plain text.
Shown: 68608.0 gal
